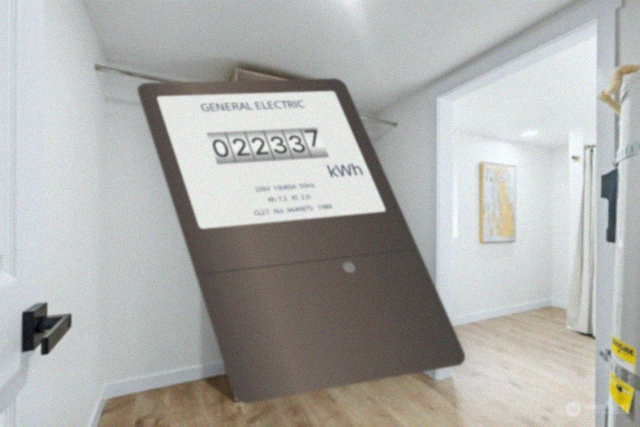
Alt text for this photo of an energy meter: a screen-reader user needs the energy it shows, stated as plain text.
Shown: 22337 kWh
